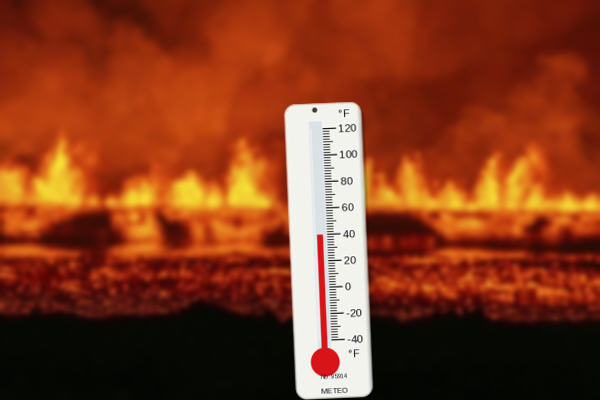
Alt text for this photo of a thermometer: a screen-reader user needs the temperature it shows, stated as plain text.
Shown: 40 °F
